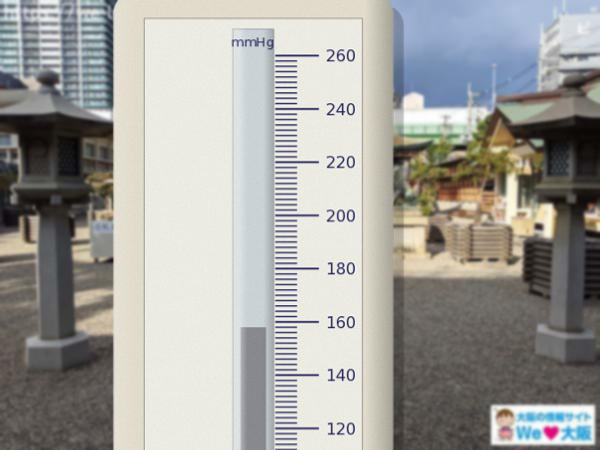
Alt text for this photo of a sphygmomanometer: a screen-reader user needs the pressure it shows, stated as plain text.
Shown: 158 mmHg
